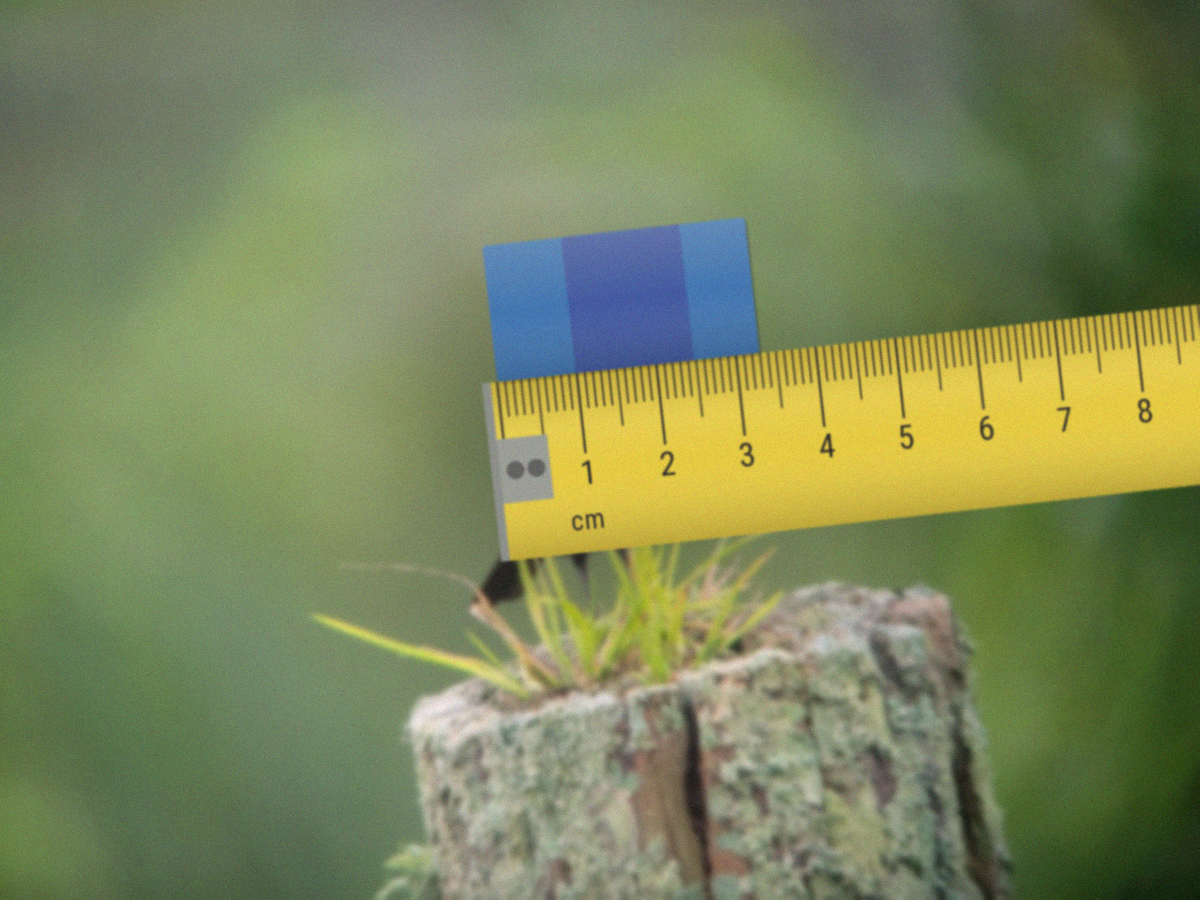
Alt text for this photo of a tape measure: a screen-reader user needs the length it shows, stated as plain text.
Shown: 3.3 cm
